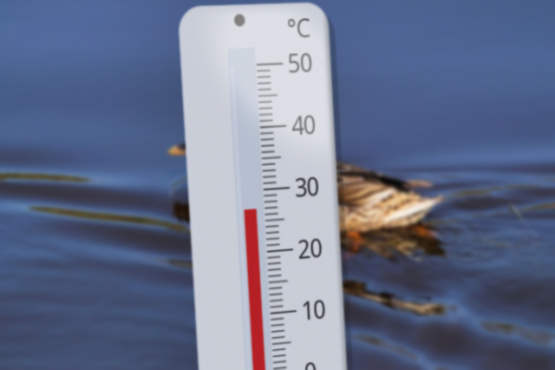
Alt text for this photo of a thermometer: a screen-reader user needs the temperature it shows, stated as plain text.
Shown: 27 °C
